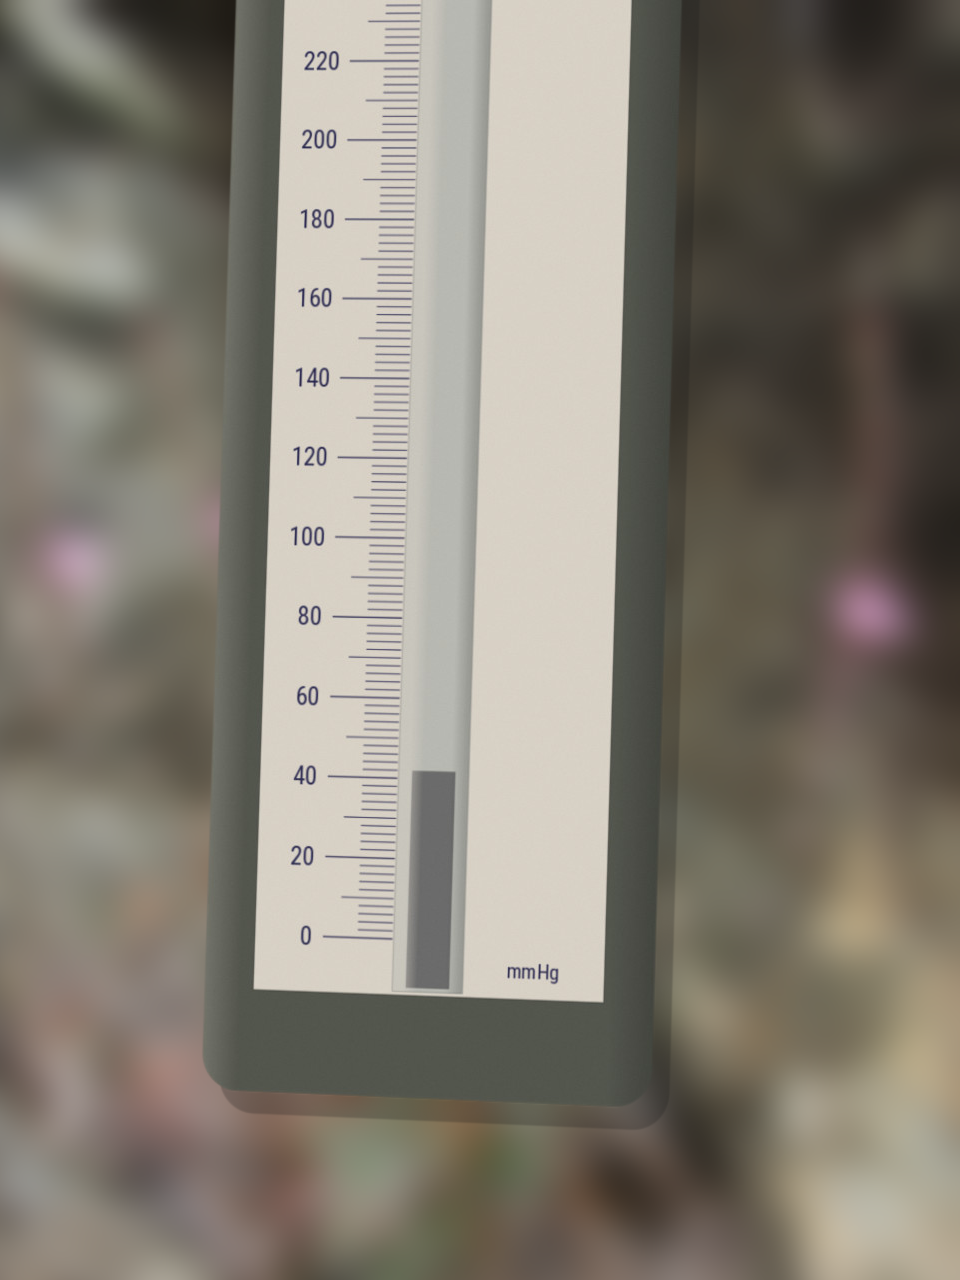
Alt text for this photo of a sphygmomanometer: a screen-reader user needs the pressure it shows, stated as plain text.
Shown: 42 mmHg
